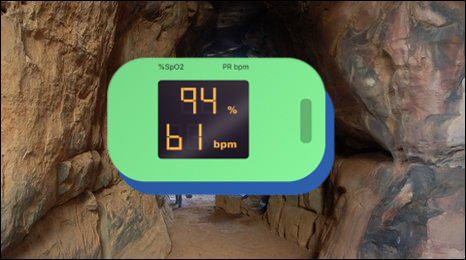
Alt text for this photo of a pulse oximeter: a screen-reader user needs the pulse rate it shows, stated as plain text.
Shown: 61 bpm
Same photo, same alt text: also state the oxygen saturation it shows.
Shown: 94 %
